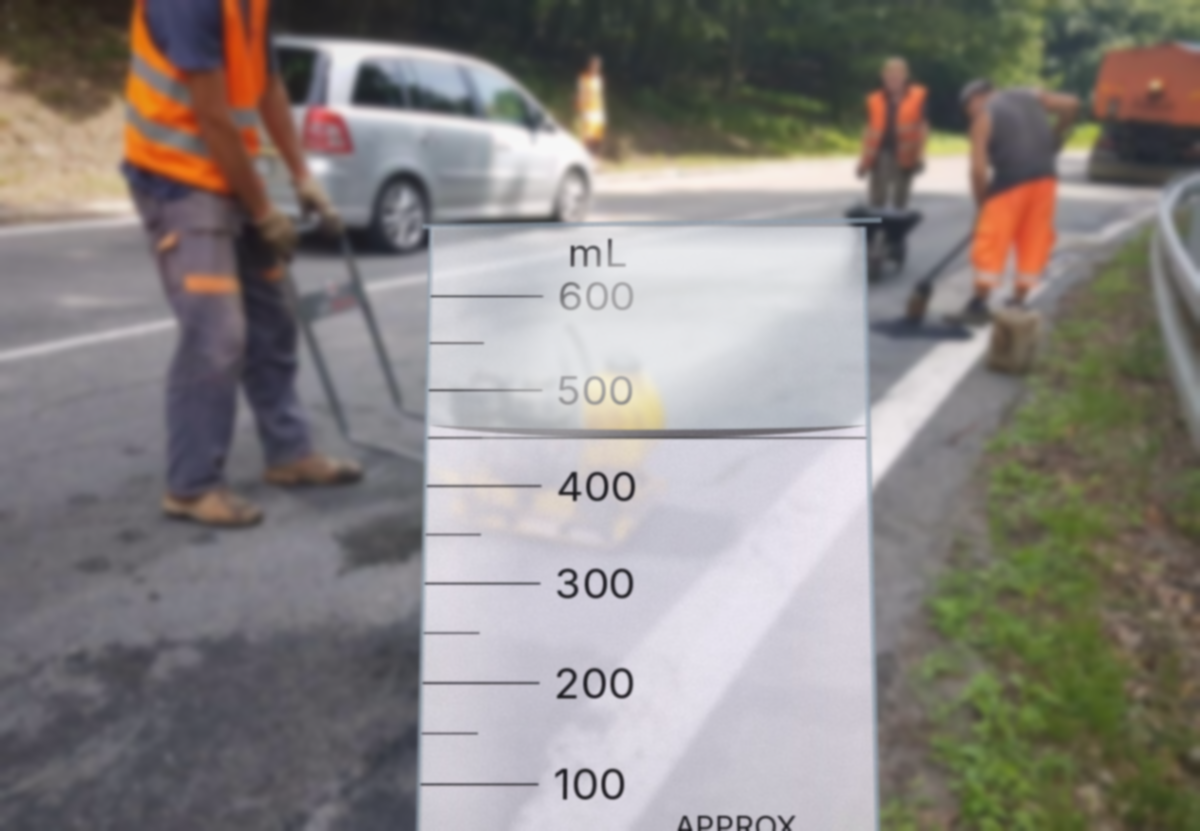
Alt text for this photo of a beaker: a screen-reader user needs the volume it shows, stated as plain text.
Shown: 450 mL
